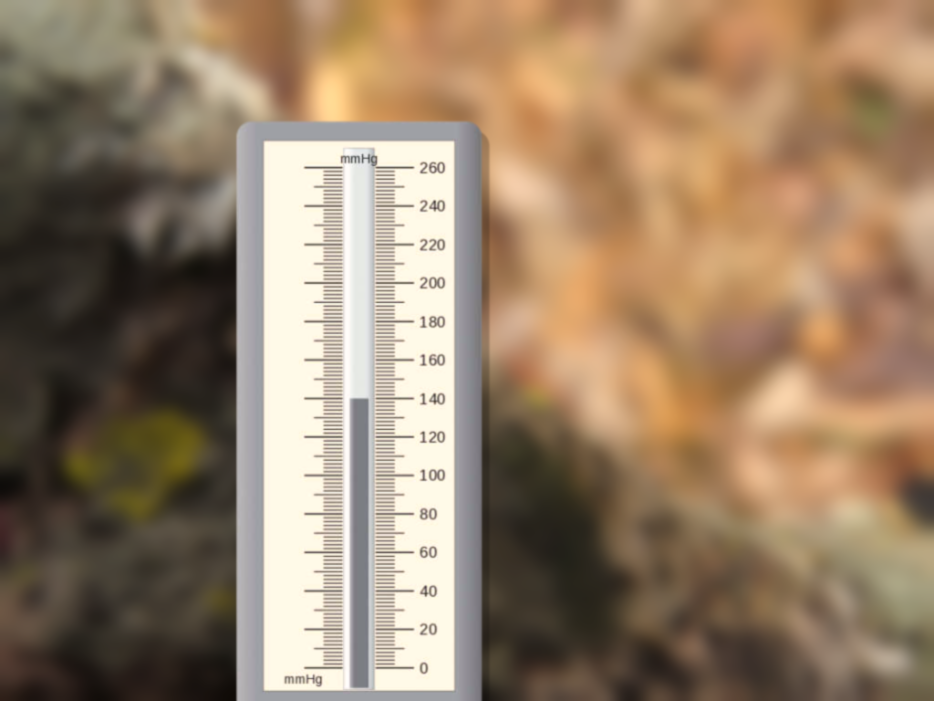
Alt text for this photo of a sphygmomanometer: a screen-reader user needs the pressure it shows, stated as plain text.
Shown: 140 mmHg
